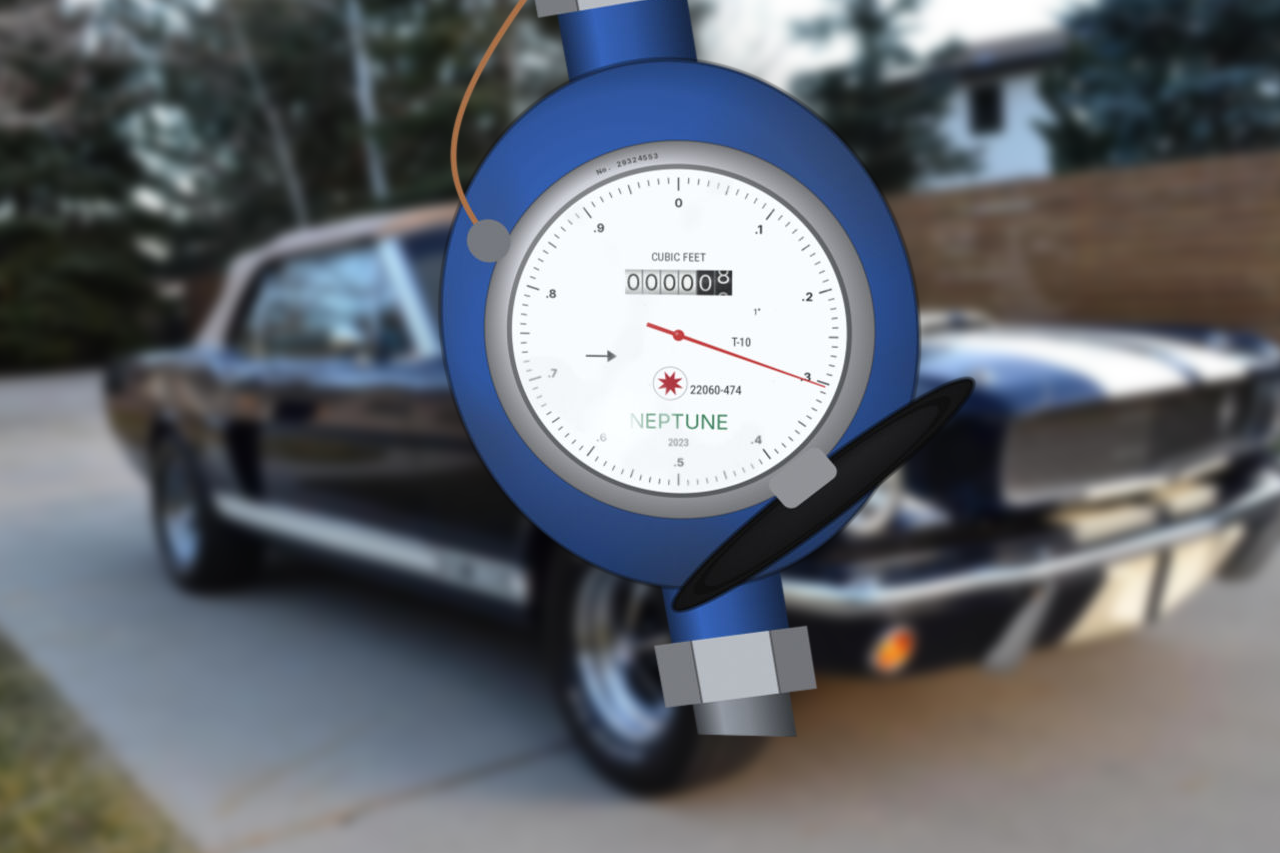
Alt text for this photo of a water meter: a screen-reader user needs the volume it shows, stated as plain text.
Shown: 8.30 ft³
